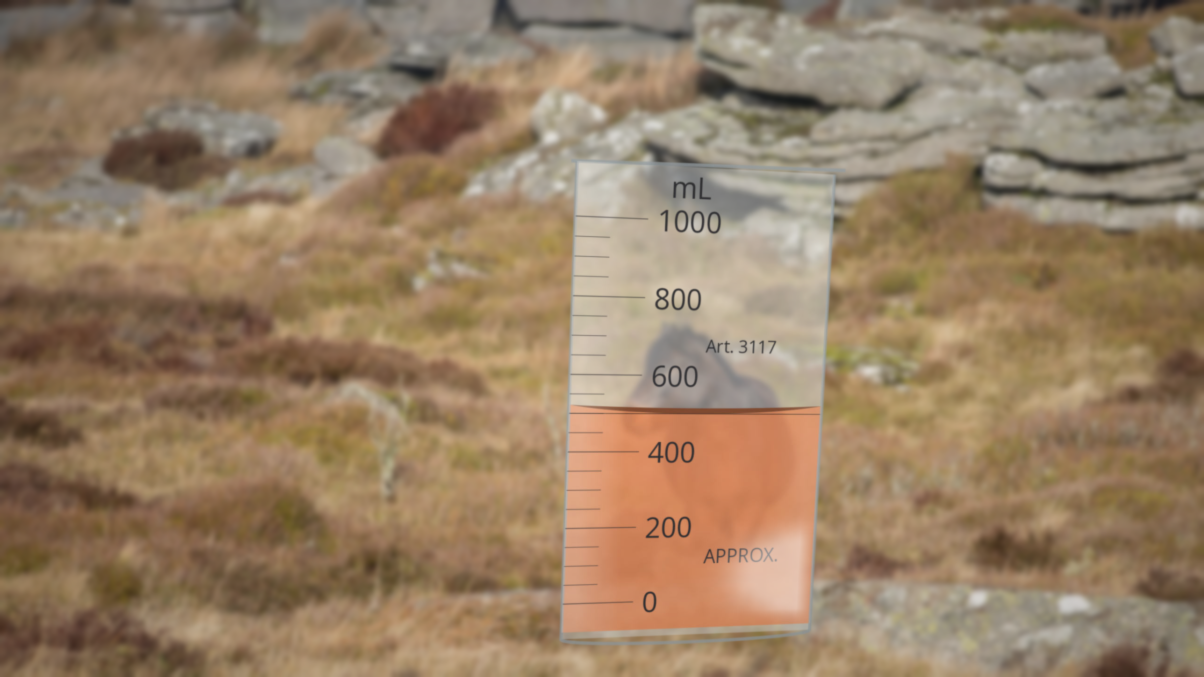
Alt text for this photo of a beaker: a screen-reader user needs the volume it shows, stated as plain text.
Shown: 500 mL
